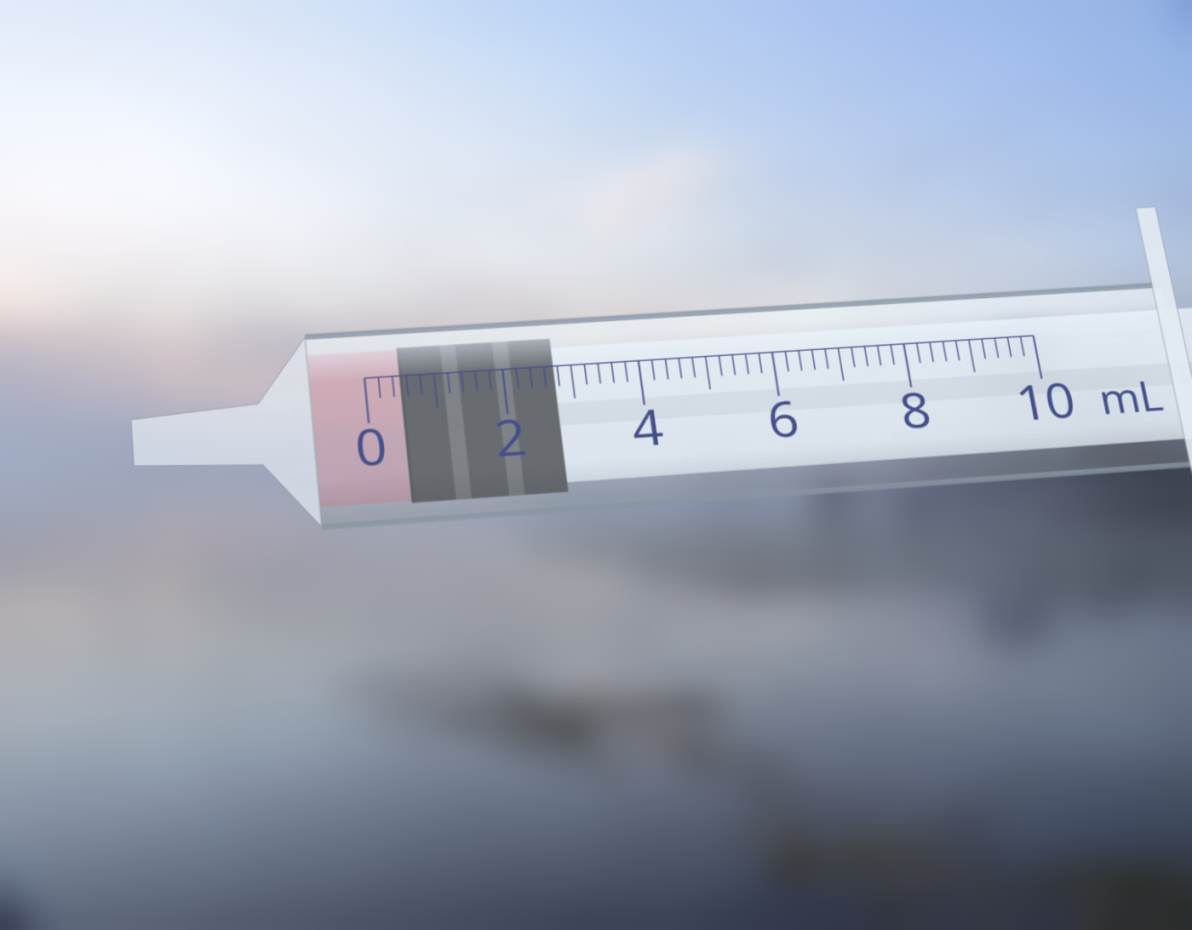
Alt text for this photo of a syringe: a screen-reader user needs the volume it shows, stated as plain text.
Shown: 0.5 mL
